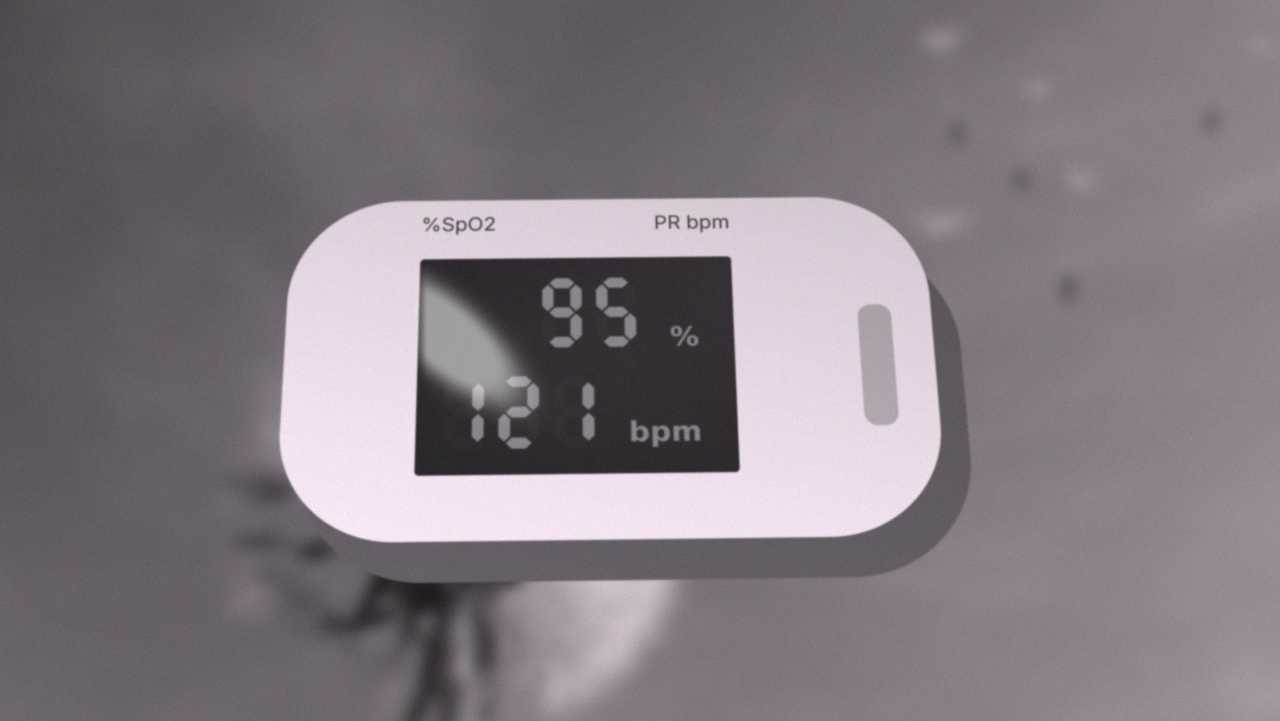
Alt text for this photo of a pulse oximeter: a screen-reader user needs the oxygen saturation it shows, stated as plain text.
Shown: 95 %
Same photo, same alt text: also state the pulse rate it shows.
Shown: 121 bpm
